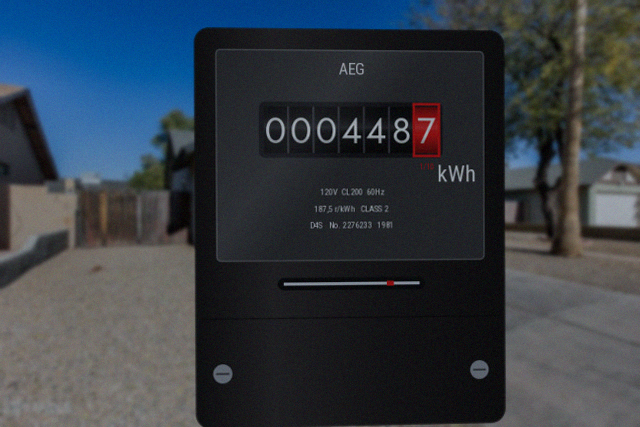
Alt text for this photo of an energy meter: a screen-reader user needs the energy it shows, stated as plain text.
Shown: 448.7 kWh
